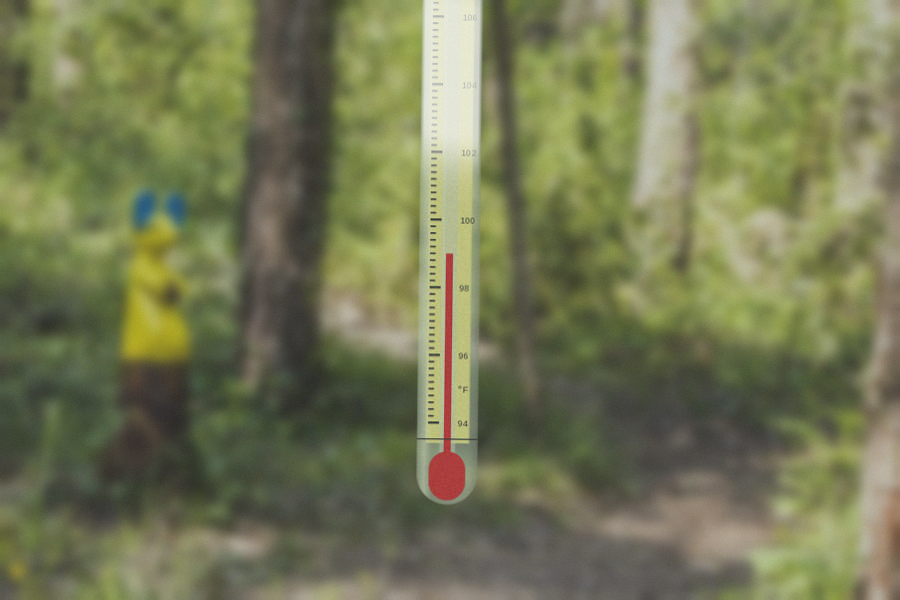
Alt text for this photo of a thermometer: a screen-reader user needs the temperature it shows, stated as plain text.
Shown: 99 °F
